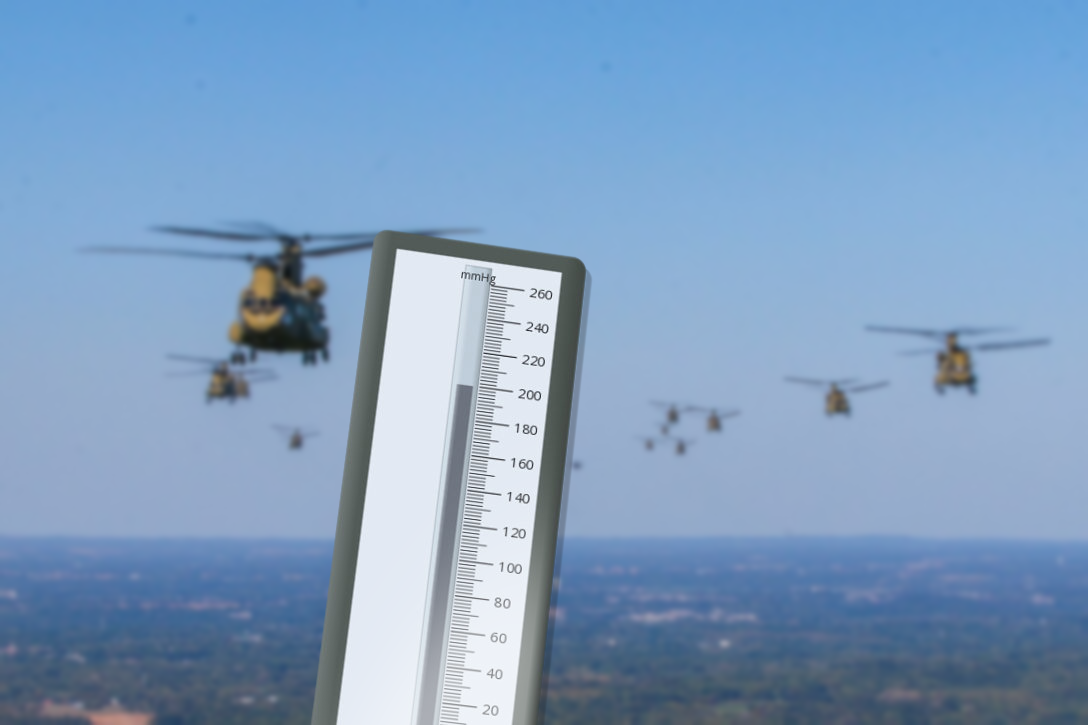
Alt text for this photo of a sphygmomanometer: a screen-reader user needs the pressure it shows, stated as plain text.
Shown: 200 mmHg
